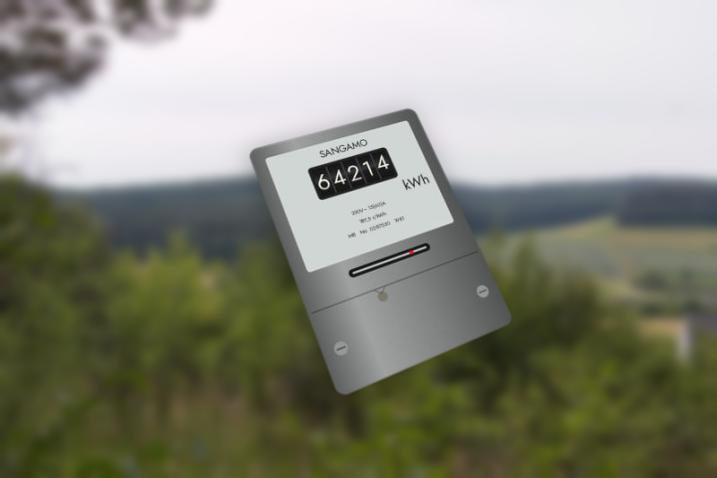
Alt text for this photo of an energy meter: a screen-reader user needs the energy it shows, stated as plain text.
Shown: 64214 kWh
